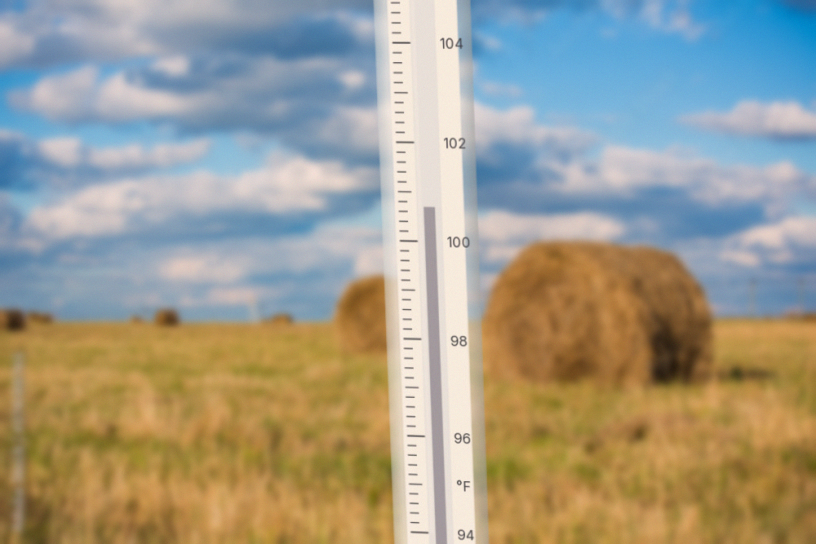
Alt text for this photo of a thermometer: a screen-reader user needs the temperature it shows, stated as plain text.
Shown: 100.7 °F
